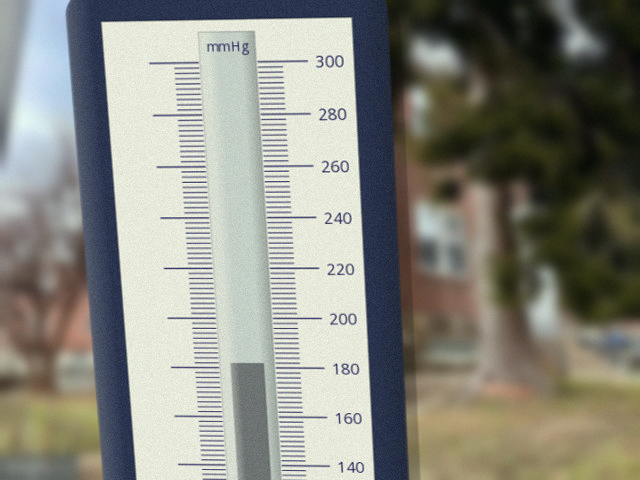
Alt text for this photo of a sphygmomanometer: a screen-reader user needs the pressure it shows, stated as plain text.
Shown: 182 mmHg
